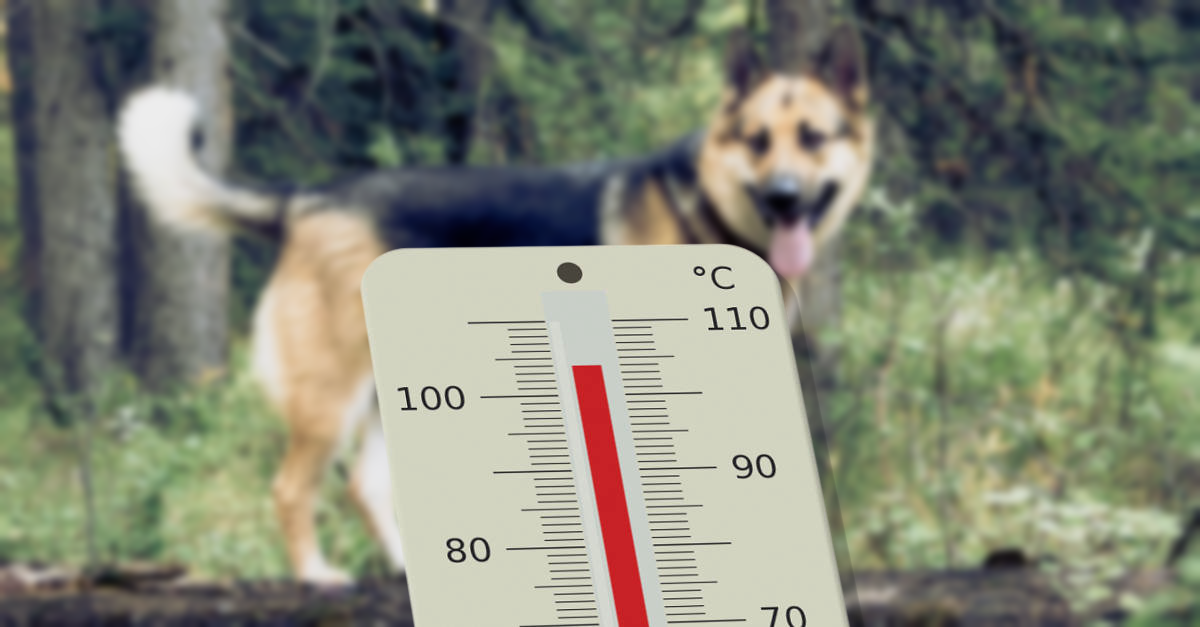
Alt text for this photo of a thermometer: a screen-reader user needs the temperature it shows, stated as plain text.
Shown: 104 °C
